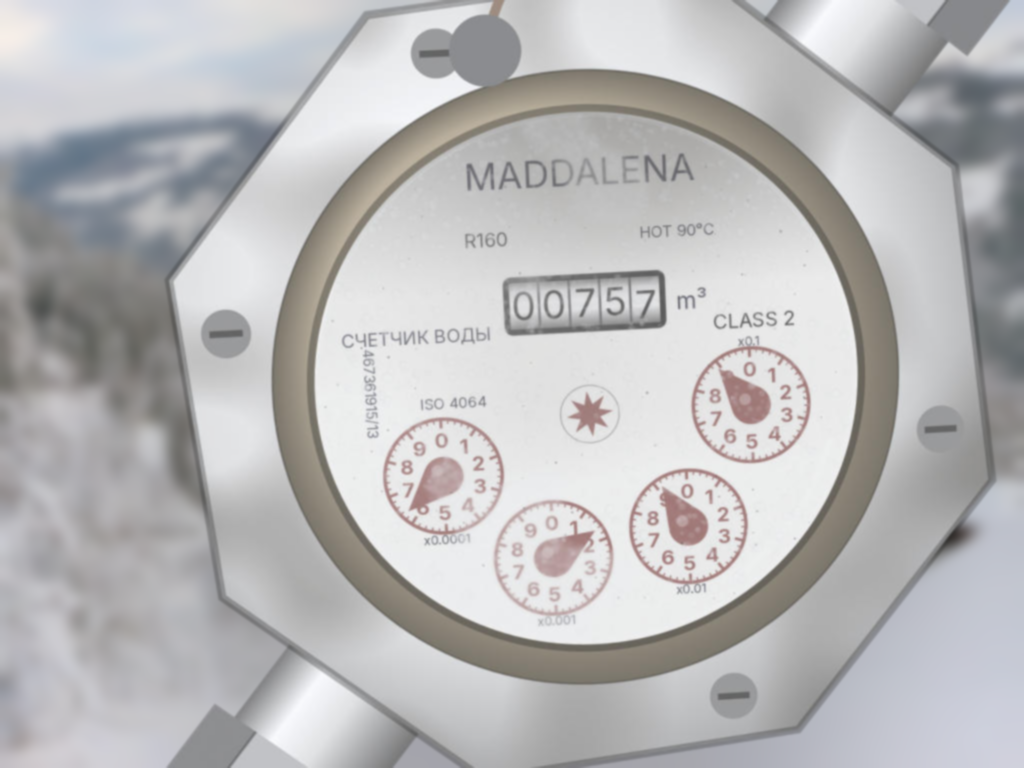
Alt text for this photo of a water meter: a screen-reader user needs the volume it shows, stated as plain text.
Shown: 756.8916 m³
